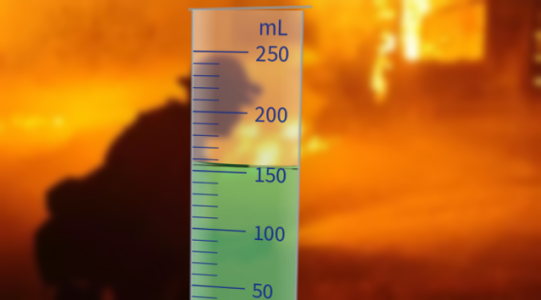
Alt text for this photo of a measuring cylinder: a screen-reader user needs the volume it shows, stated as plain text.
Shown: 155 mL
